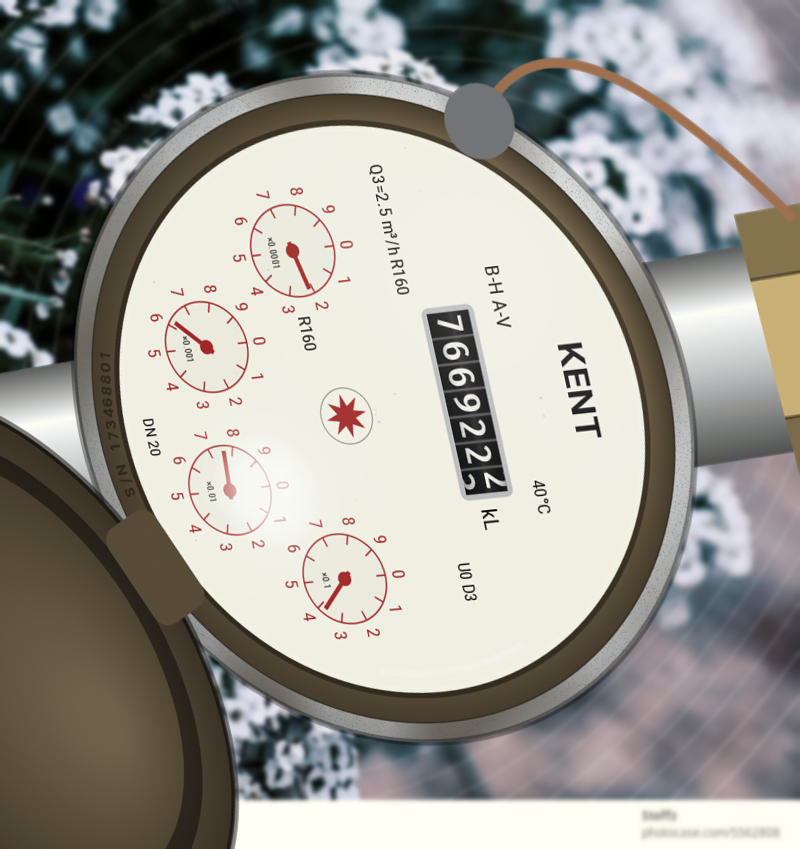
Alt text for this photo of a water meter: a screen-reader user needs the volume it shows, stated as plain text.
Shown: 7669222.3762 kL
